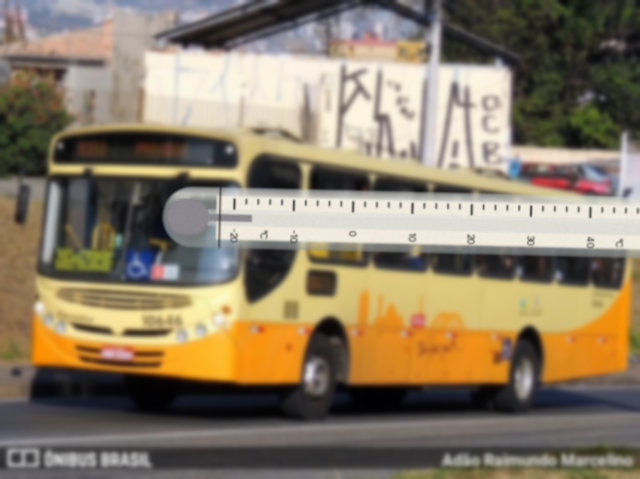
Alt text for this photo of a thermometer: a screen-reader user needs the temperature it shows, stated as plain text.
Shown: -17 °C
